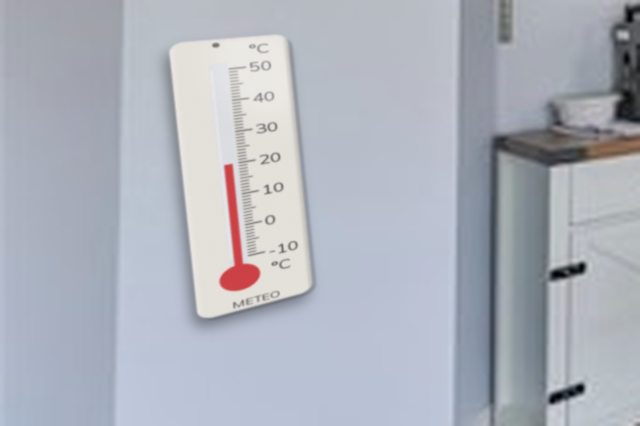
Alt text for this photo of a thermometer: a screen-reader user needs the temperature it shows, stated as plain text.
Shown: 20 °C
